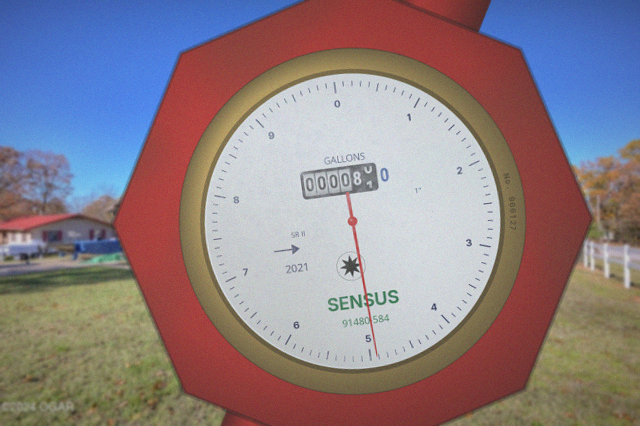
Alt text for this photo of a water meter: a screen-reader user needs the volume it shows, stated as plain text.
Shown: 804.9 gal
